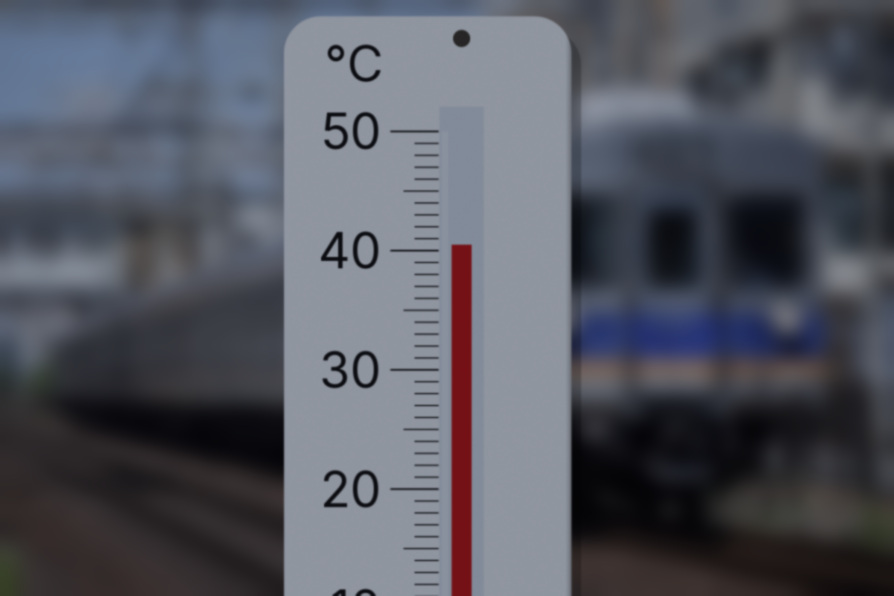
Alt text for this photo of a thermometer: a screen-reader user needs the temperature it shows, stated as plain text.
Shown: 40.5 °C
